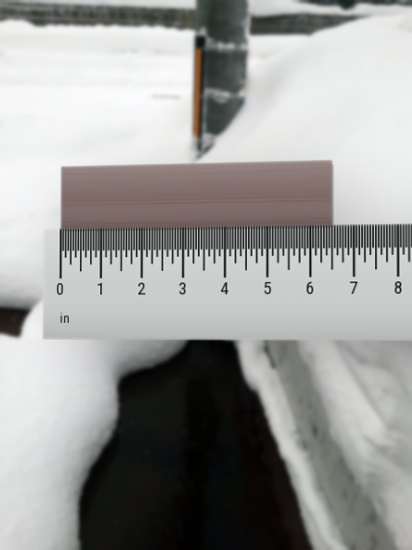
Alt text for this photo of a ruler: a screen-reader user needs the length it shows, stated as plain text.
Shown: 6.5 in
